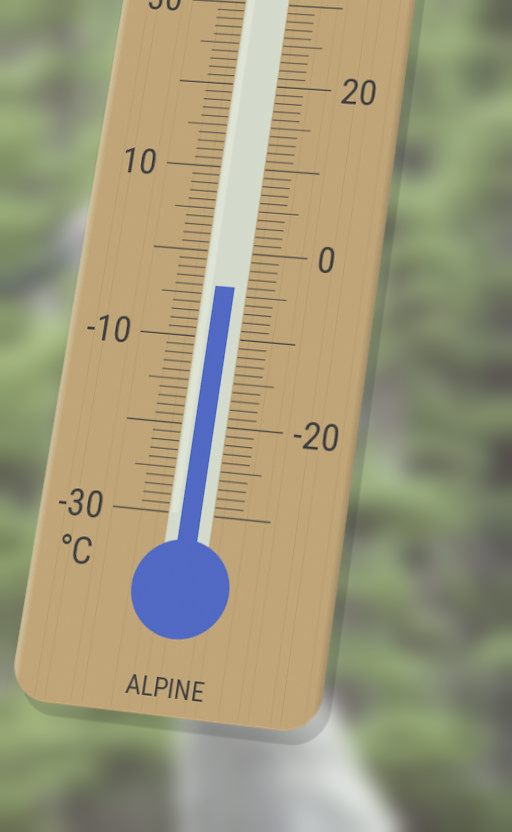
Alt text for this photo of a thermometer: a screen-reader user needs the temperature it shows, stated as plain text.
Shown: -4 °C
